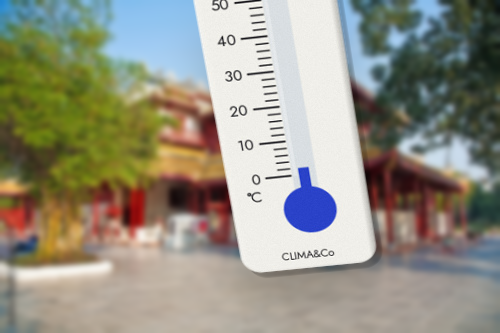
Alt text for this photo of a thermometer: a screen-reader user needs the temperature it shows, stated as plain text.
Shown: 2 °C
